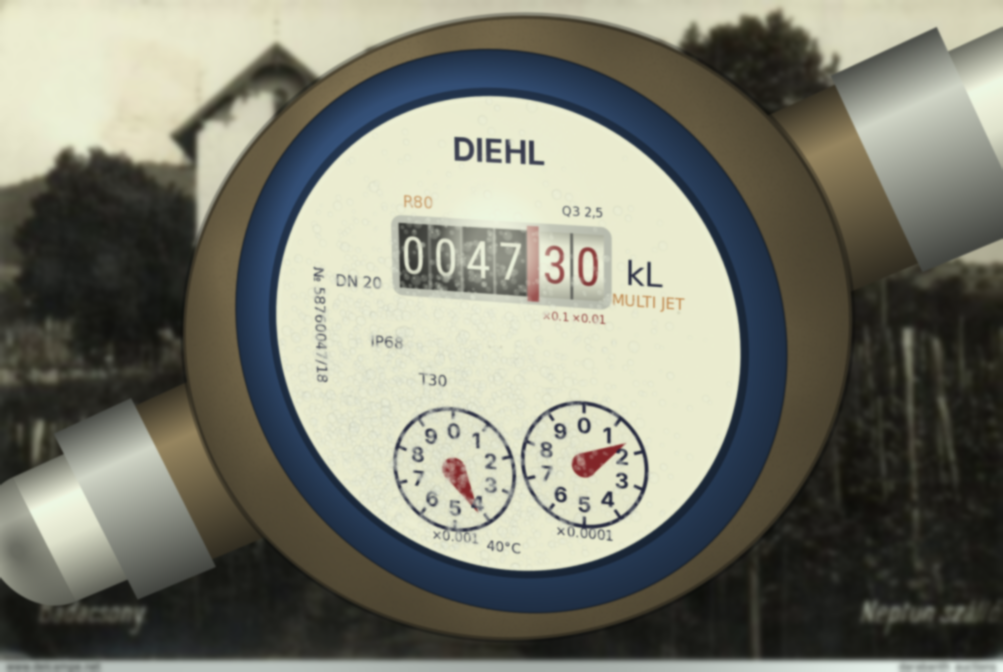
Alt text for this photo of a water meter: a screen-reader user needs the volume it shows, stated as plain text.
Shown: 47.3041 kL
